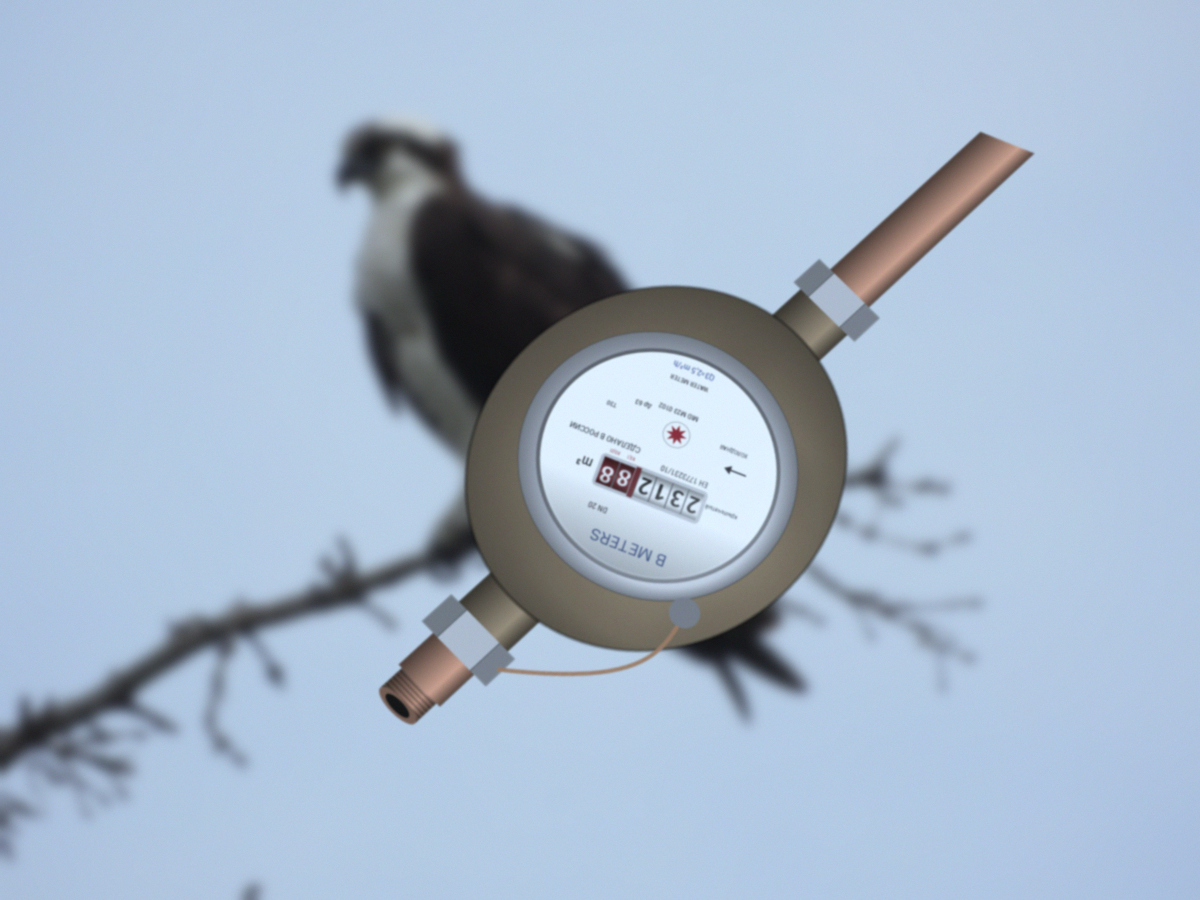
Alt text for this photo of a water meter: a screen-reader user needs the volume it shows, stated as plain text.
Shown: 2312.88 m³
